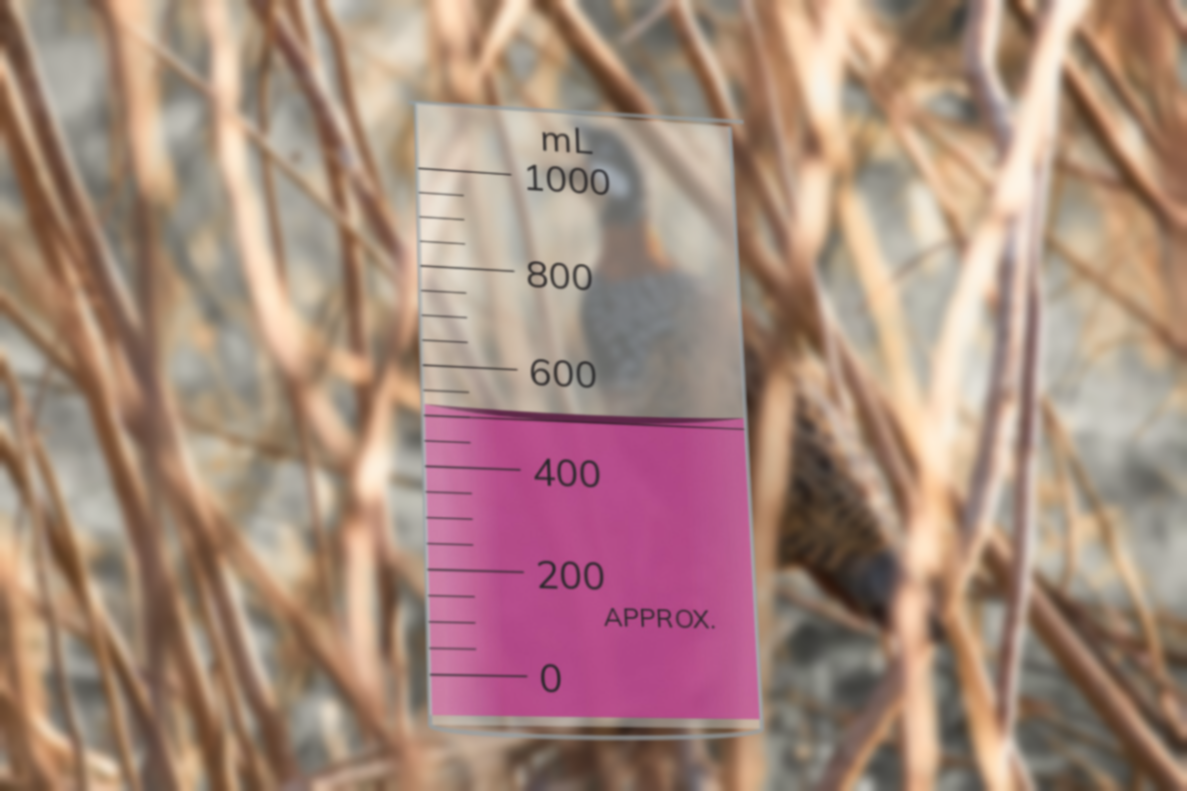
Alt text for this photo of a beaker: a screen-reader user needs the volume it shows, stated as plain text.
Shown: 500 mL
